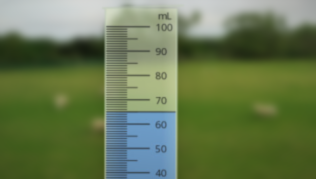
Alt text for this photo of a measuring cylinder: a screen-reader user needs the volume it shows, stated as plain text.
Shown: 65 mL
